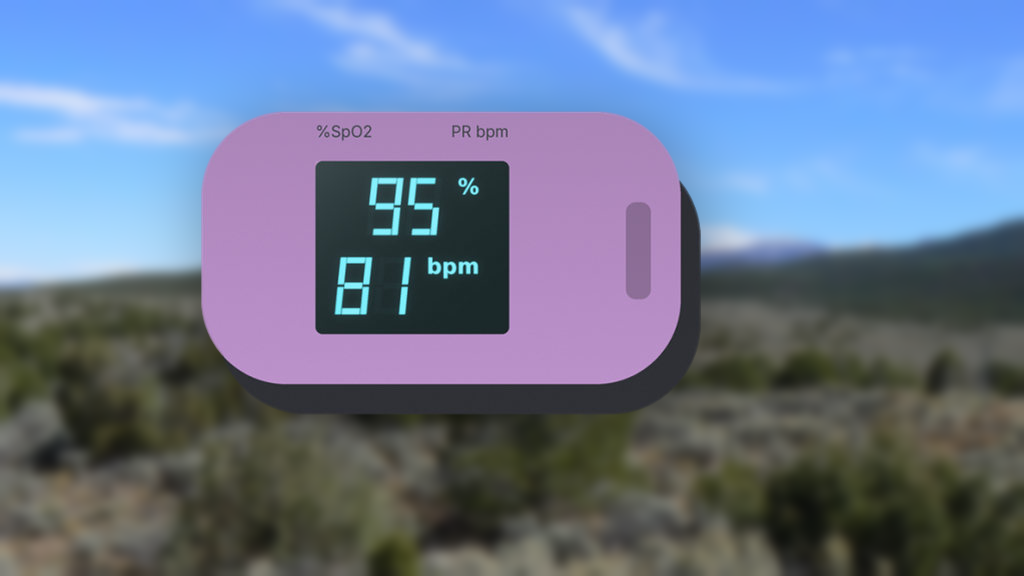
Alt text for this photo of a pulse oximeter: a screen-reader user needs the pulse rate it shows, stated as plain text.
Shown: 81 bpm
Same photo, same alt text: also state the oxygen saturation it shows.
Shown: 95 %
